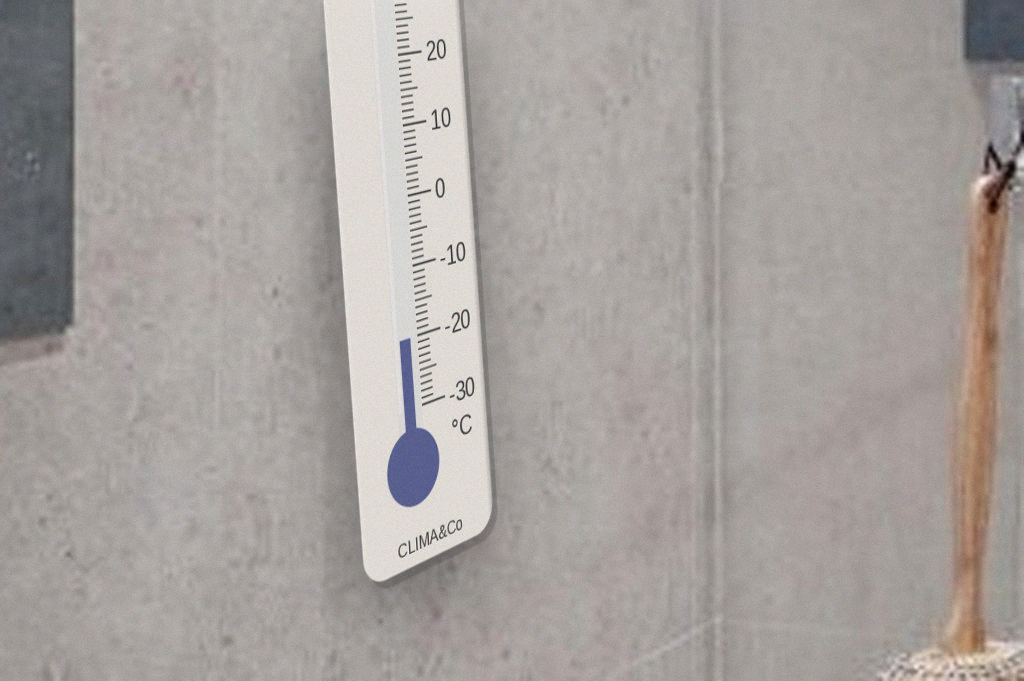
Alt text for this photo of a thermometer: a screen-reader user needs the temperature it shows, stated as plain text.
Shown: -20 °C
